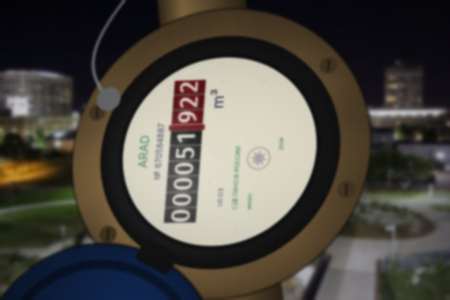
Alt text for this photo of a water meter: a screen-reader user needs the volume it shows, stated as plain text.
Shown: 51.922 m³
